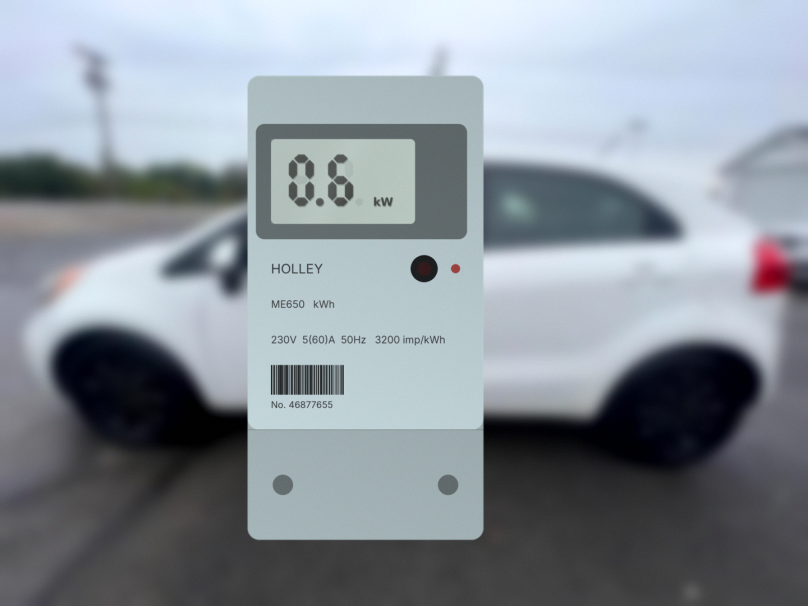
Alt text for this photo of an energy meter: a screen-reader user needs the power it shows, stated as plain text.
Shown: 0.6 kW
